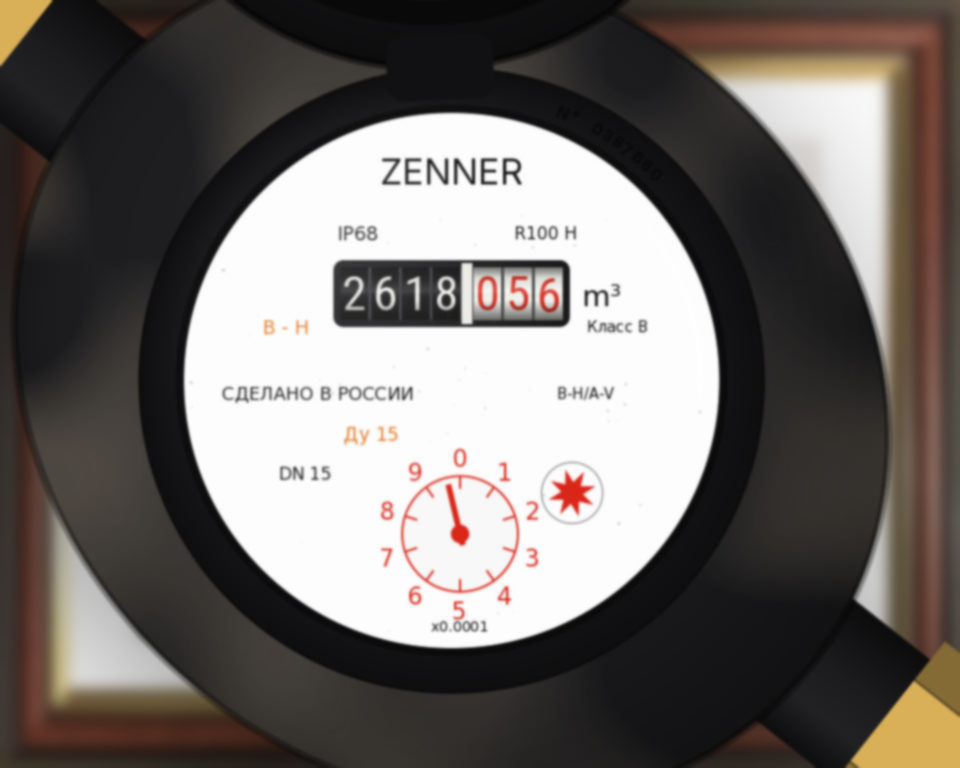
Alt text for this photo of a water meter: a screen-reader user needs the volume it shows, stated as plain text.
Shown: 2618.0559 m³
